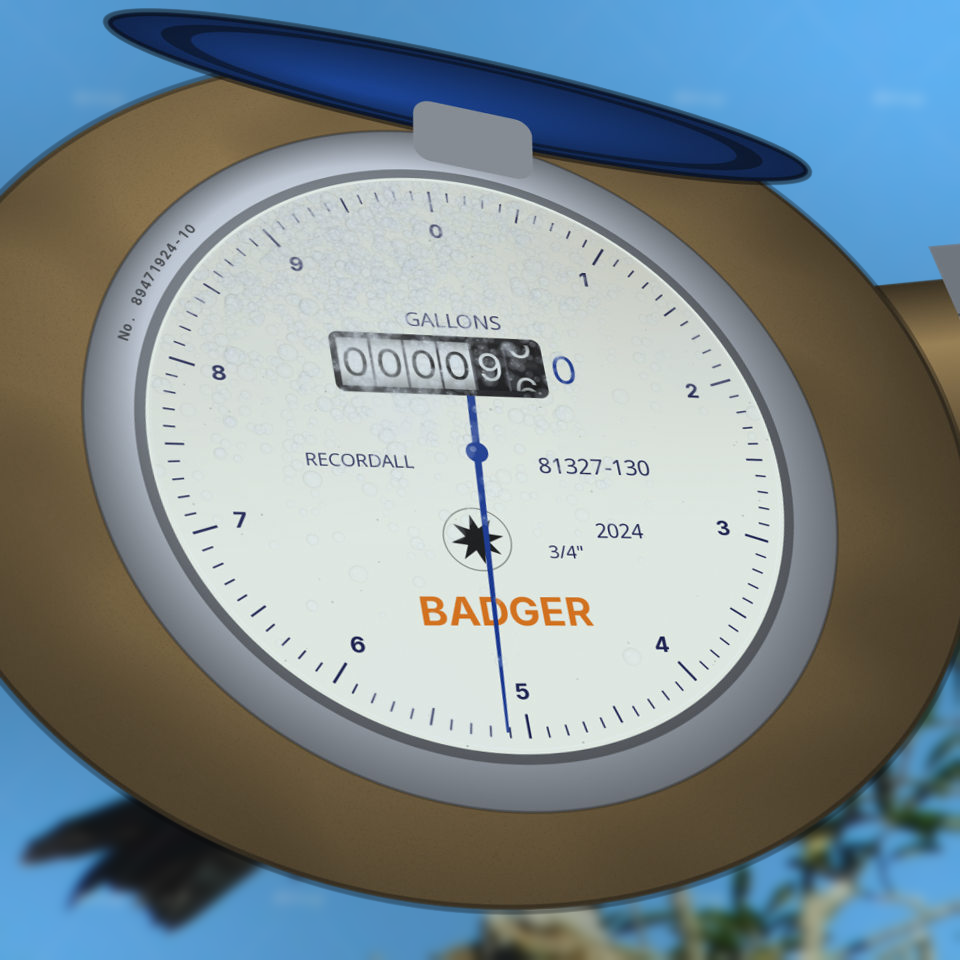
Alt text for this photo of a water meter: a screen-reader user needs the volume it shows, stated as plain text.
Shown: 955.1 gal
